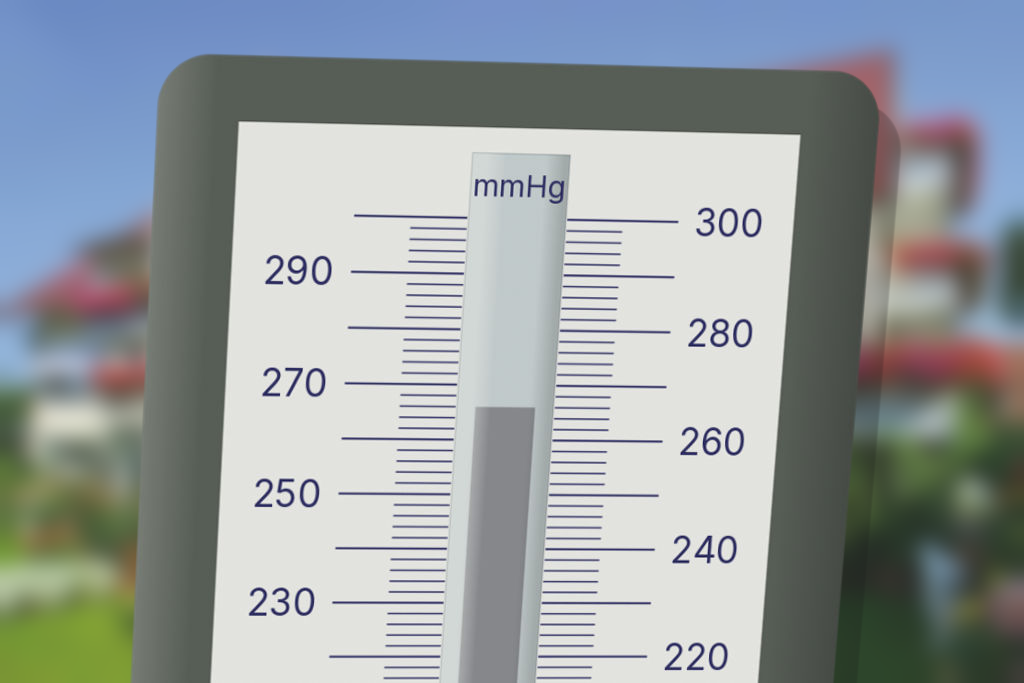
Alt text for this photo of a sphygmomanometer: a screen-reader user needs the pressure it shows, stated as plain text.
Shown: 266 mmHg
